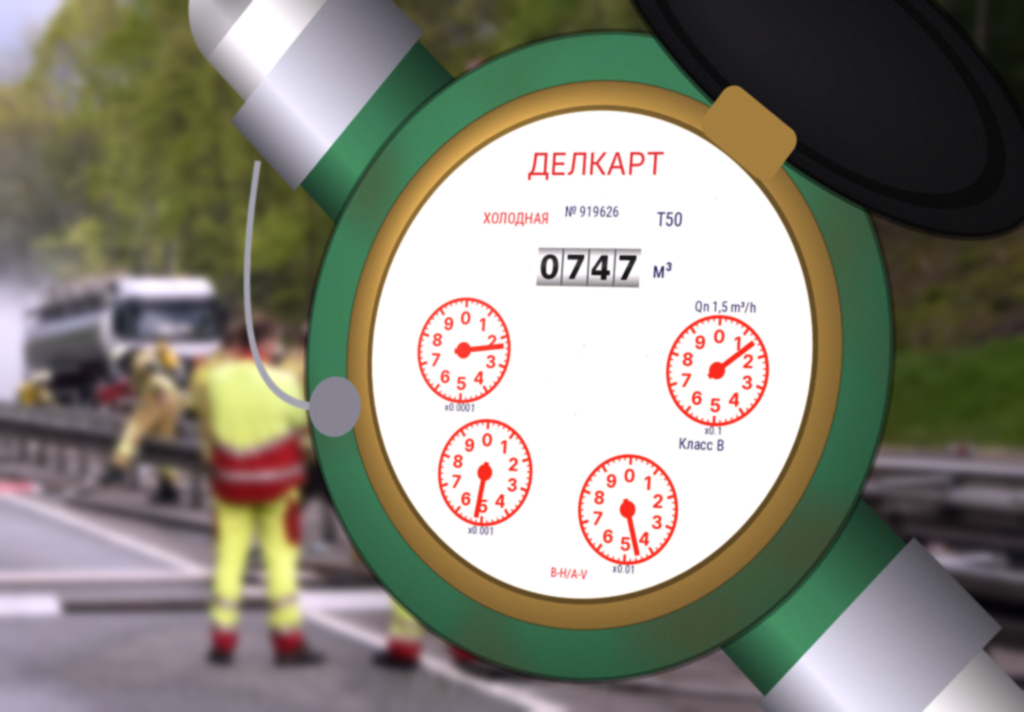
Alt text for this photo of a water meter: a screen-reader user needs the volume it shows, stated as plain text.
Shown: 747.1452 m³
